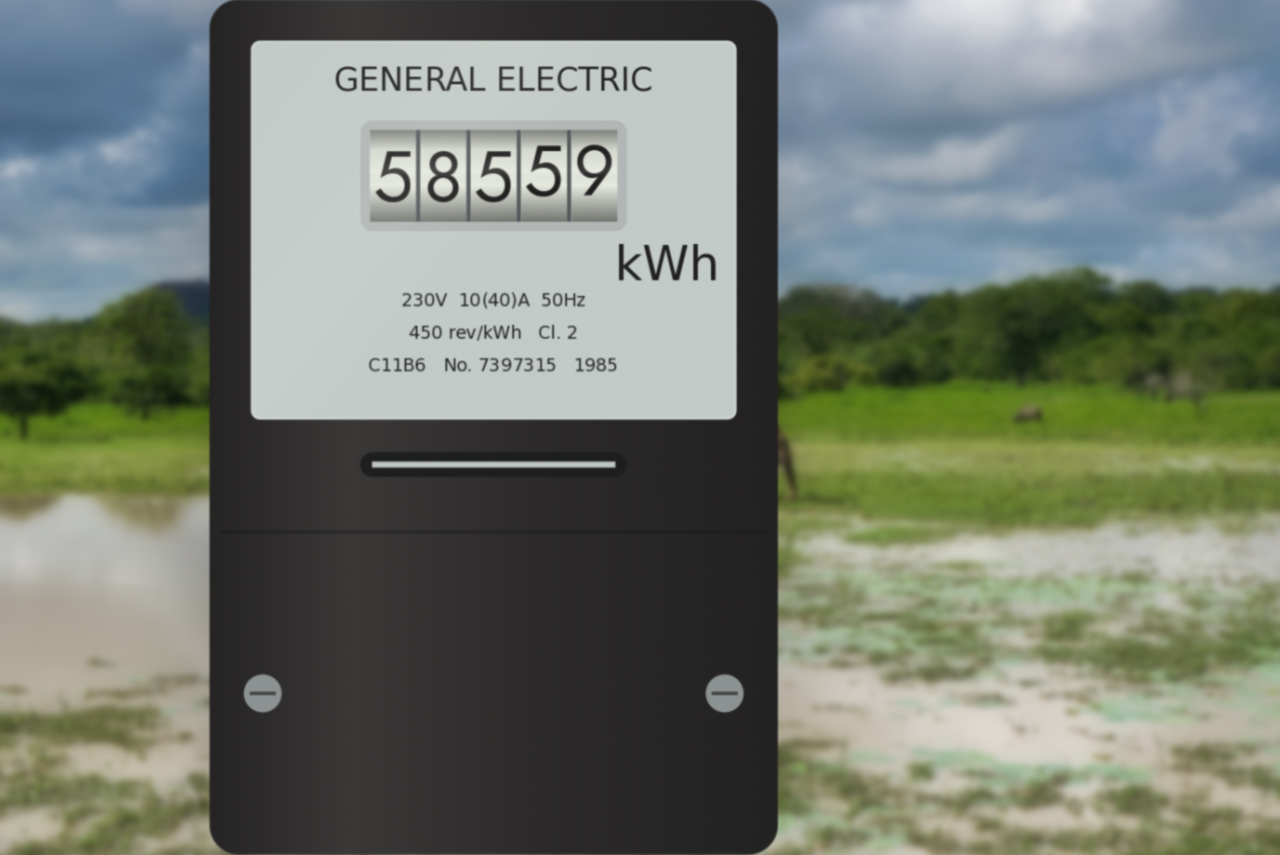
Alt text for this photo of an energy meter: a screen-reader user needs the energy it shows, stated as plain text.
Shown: 58559 kWh
